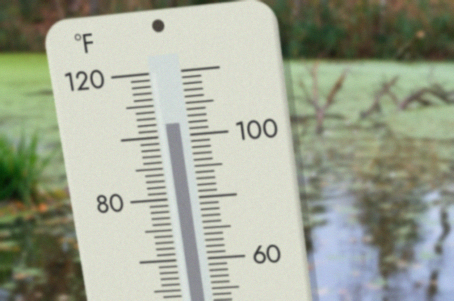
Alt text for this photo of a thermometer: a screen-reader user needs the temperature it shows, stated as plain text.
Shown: 104 °F
